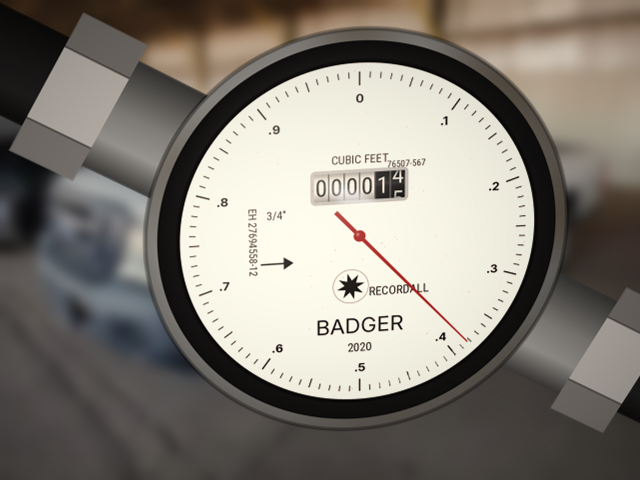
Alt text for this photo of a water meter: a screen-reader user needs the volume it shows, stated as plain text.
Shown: 14.38 ft³
